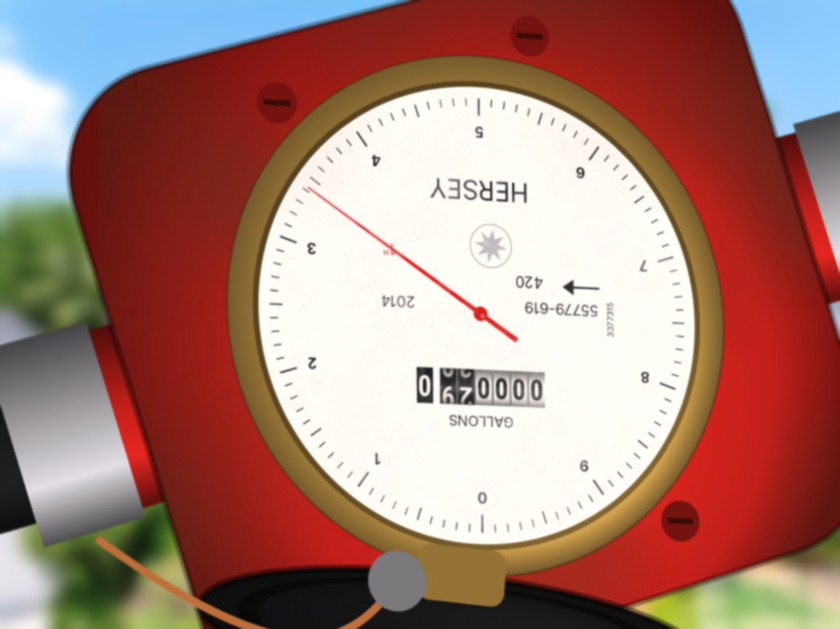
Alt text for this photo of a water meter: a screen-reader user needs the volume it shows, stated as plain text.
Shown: 293.4 gal
